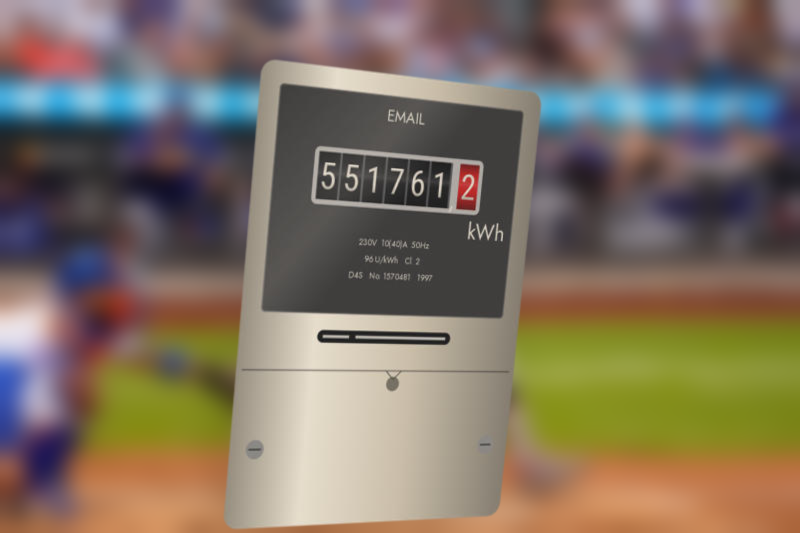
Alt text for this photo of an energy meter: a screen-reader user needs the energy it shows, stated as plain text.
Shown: 551761.2 kWh
